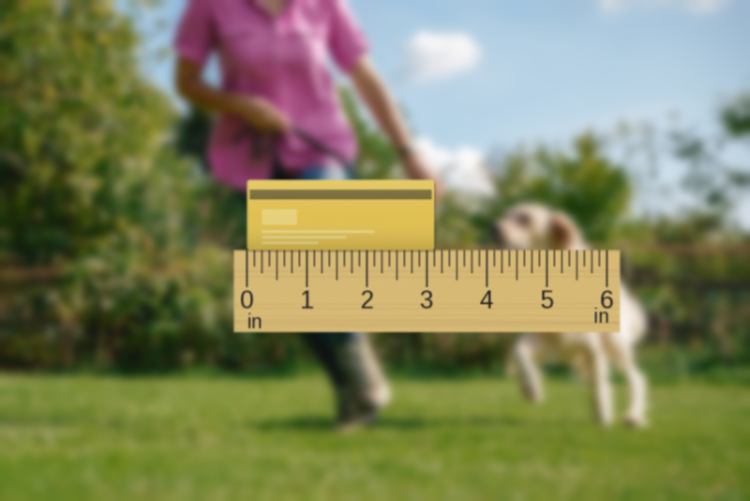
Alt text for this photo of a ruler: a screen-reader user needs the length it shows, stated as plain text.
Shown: 3.125 in
